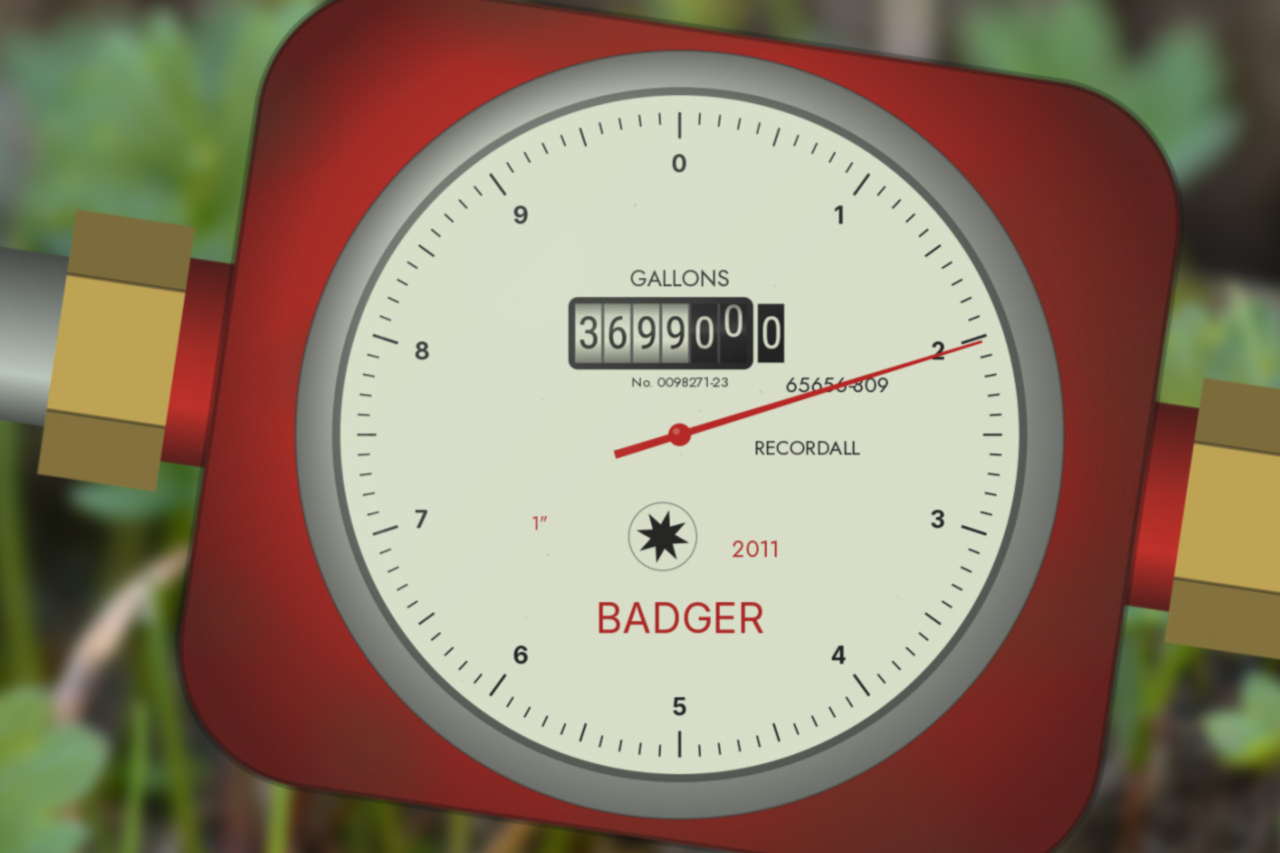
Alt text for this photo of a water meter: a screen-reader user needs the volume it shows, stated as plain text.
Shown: 3699002.0 gal
